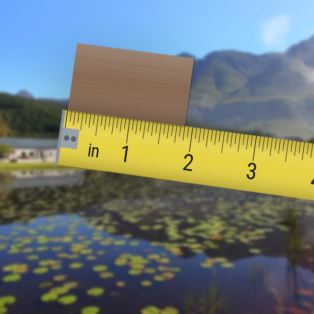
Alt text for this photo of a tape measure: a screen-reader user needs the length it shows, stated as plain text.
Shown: 1.875 in
